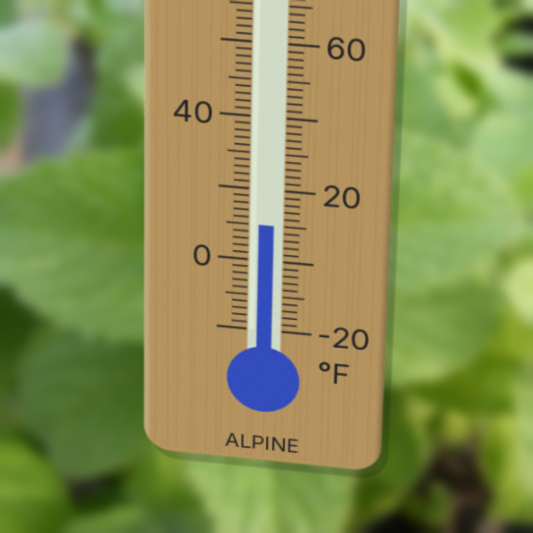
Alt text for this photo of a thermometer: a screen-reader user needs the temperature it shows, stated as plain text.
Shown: 10 °F
